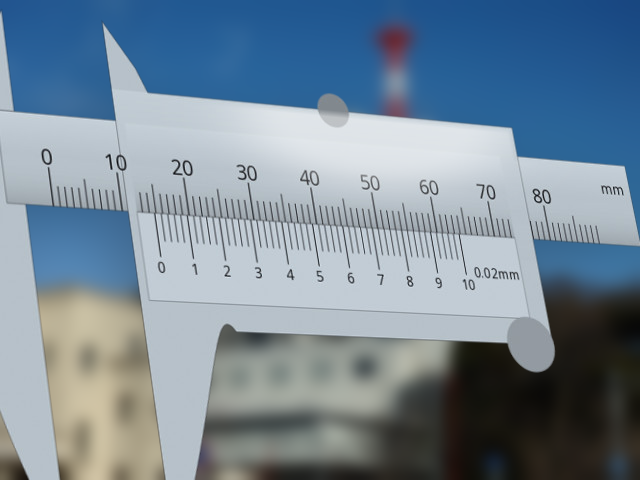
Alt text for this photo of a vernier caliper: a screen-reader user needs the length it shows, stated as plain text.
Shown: 14.8 mm
